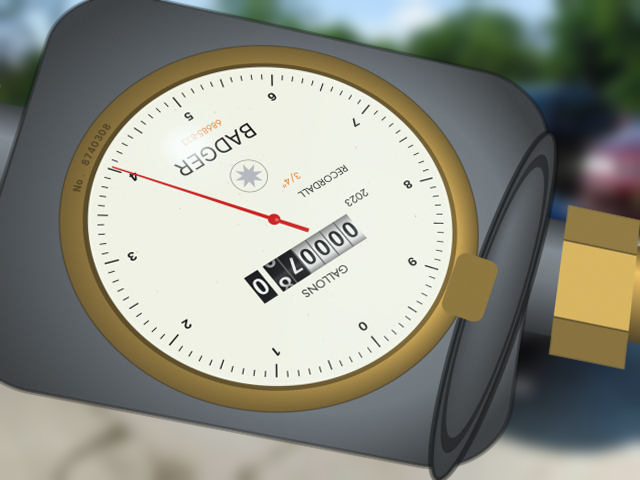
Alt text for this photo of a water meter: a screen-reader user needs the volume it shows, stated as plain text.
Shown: 784.0 gal
